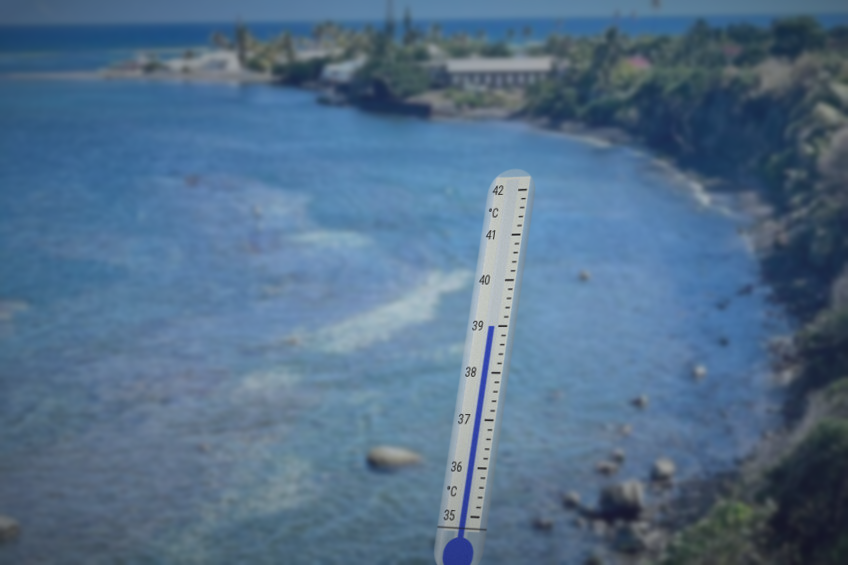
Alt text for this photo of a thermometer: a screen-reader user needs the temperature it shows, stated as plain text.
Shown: 39 °C
